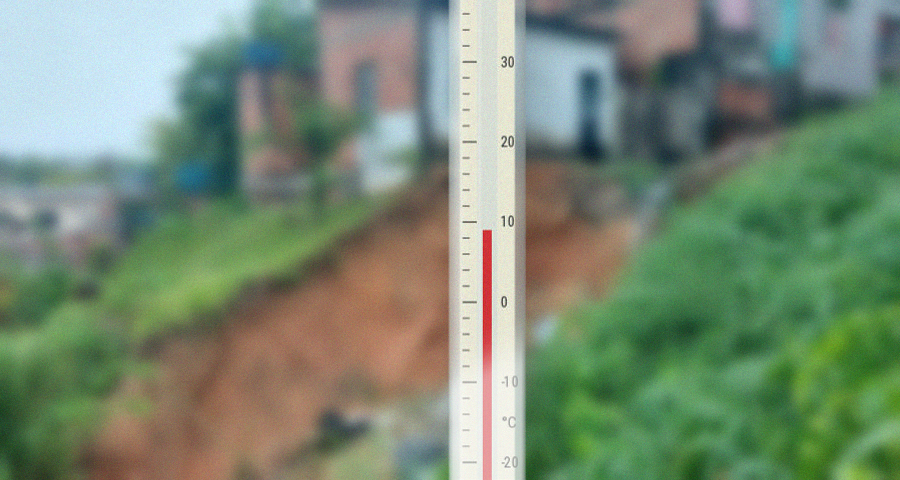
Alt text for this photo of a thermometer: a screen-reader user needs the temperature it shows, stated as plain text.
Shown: 9 °C
